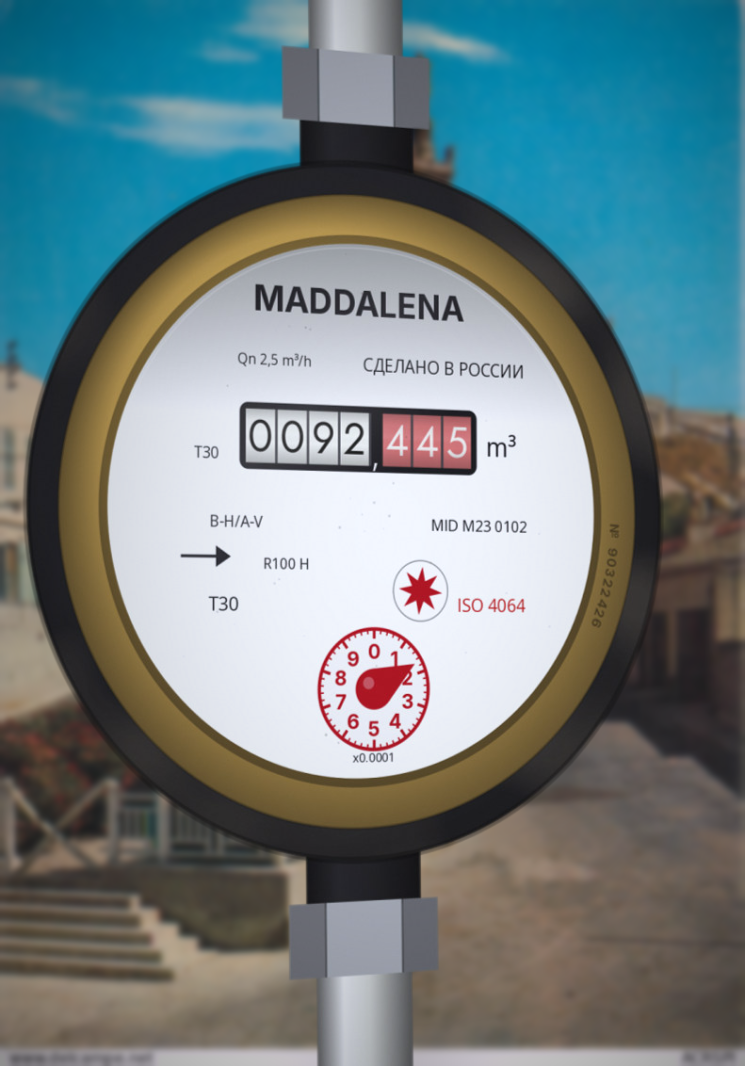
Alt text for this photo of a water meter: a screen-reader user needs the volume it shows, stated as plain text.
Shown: 92.4451 m³
